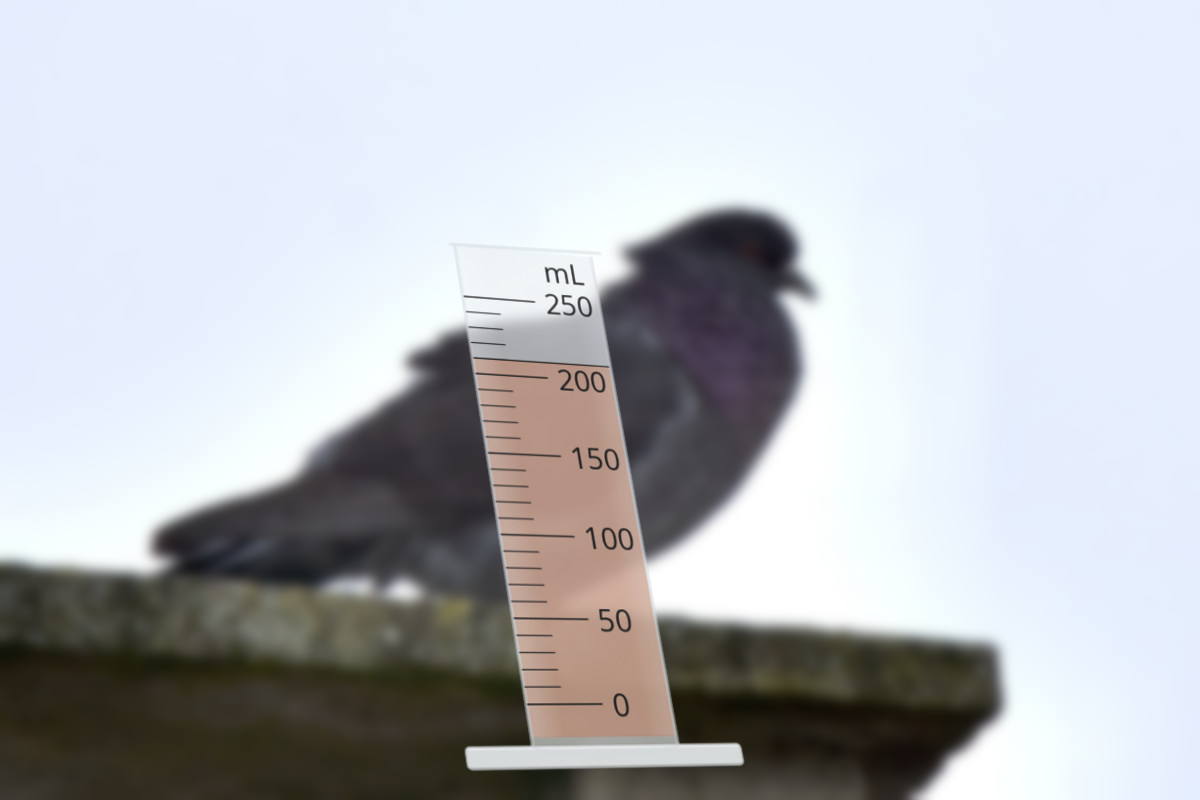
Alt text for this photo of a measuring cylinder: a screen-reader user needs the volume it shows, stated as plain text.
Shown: 210 mL
